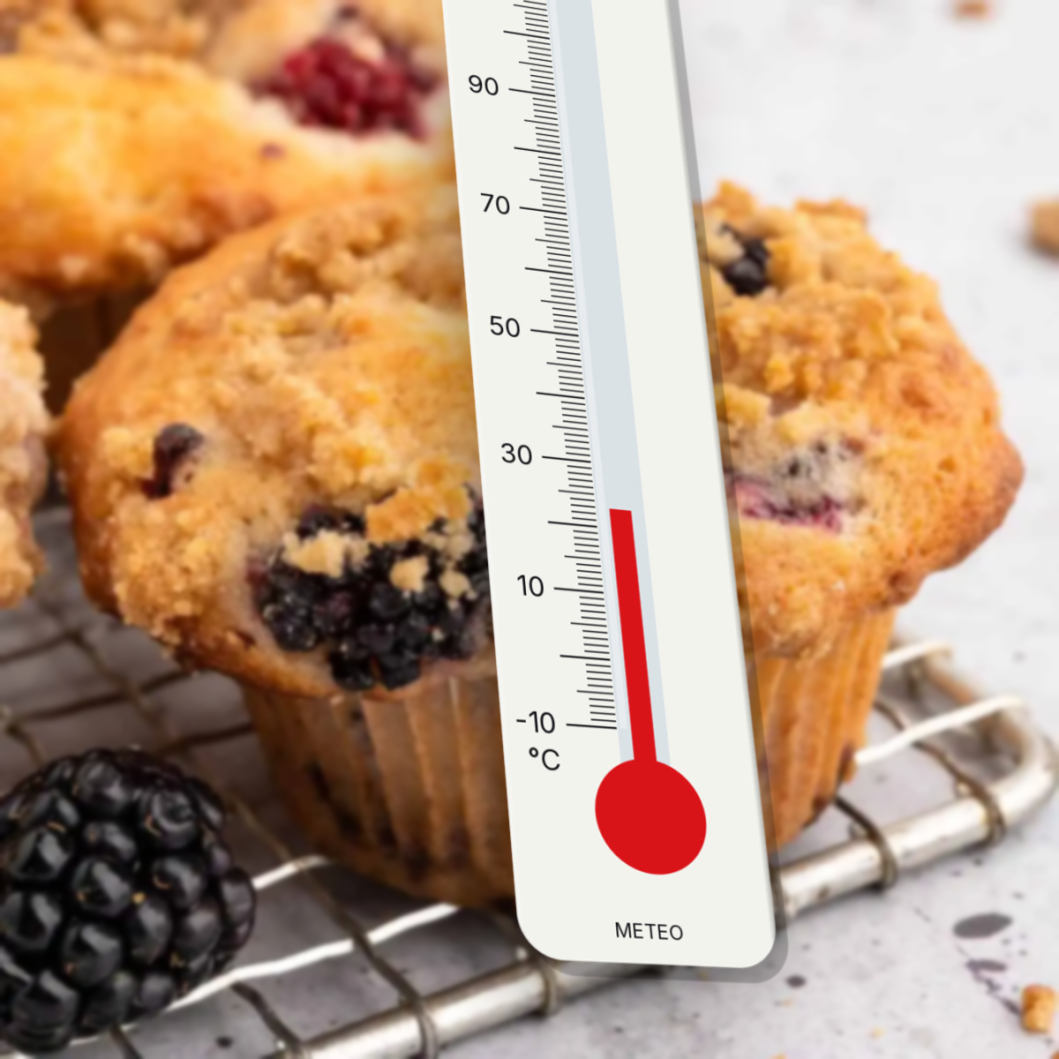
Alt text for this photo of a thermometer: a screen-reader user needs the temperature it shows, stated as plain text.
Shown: 23 °C
